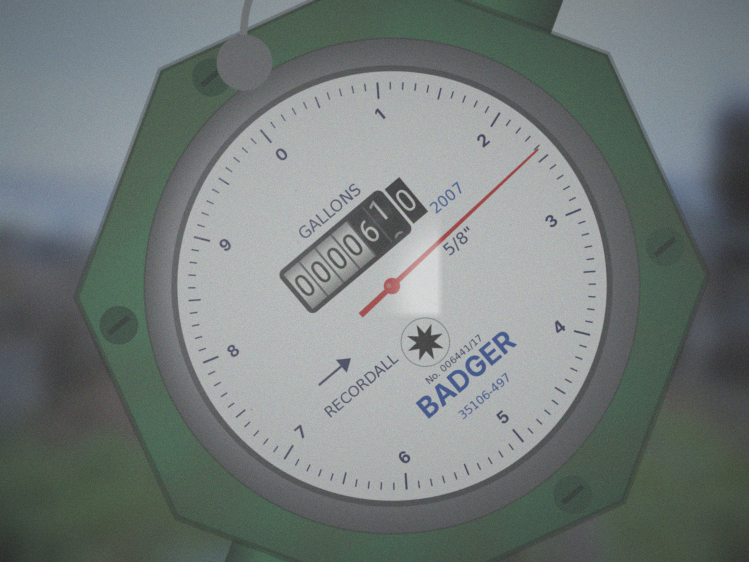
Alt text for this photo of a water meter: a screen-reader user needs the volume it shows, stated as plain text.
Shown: 612.4 gal
